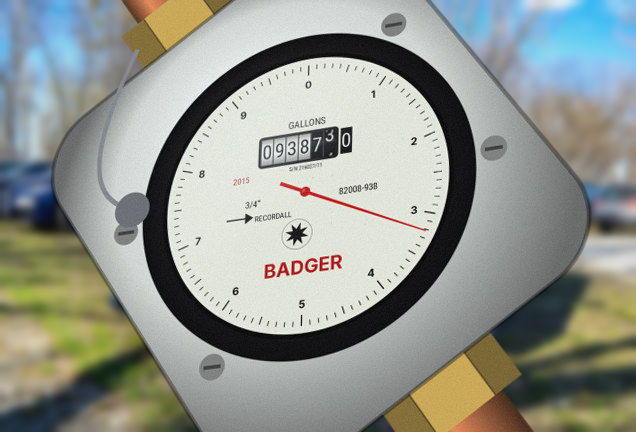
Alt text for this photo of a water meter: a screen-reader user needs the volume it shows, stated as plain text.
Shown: 938733.2 gal
